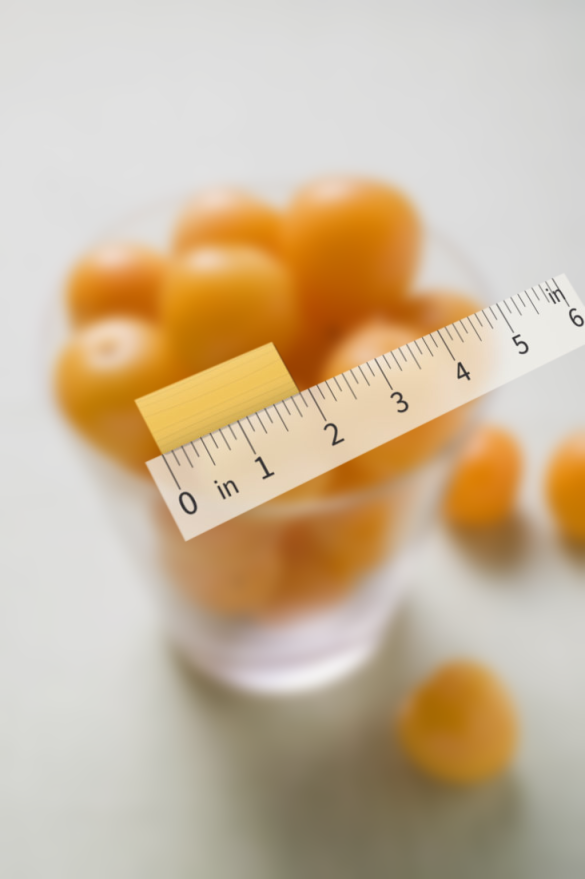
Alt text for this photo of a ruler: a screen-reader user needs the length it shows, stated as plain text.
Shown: 1.875 in
